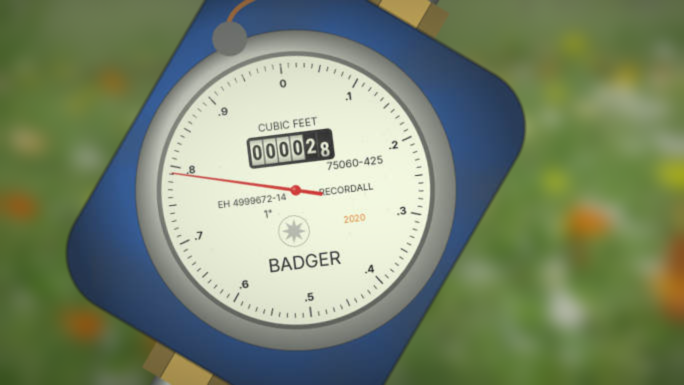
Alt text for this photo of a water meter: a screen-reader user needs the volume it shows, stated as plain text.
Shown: 27.79 ft³
